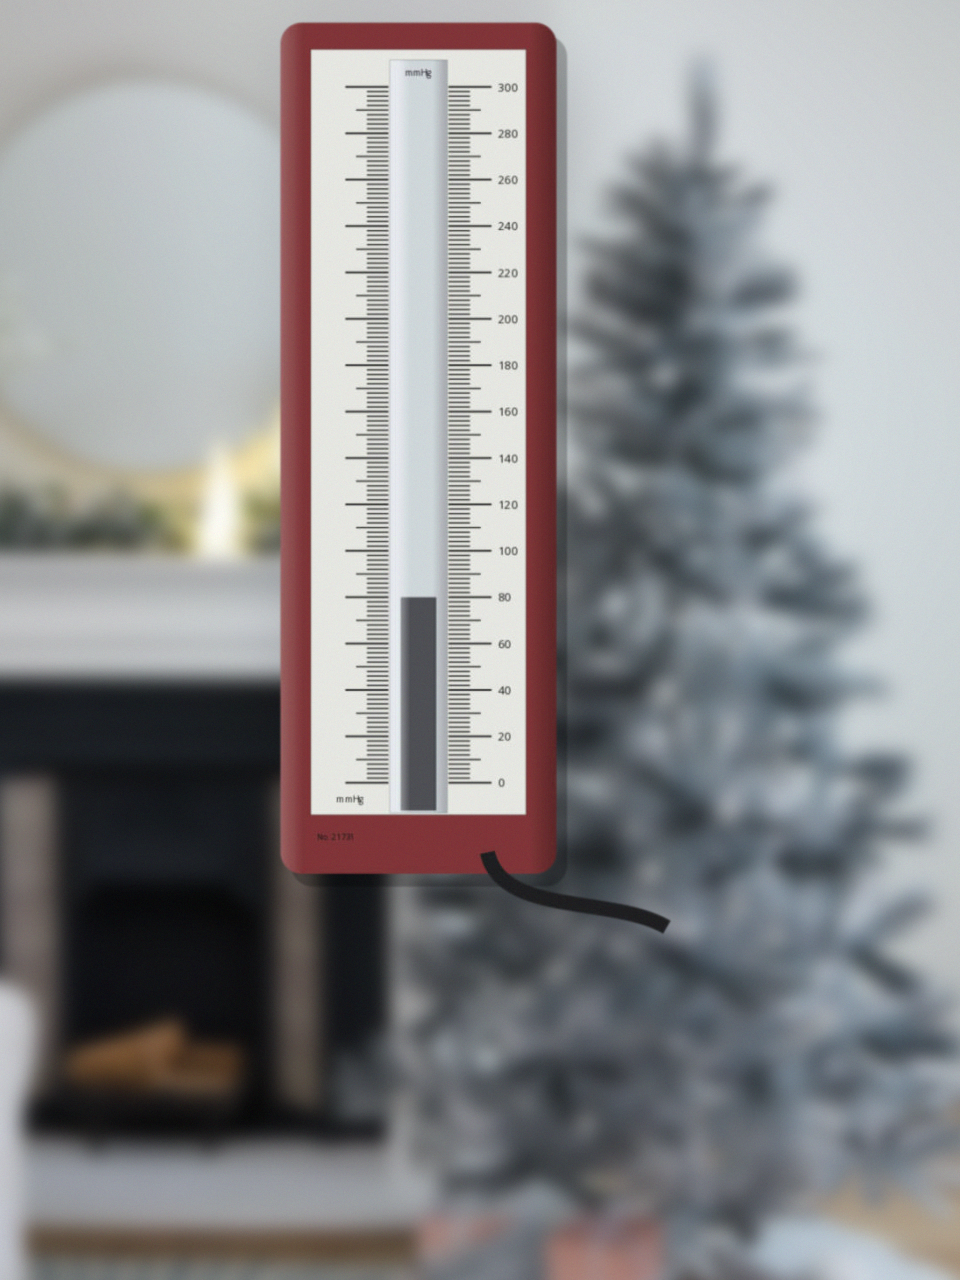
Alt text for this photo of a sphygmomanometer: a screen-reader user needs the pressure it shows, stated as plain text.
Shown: 80 mmHg
